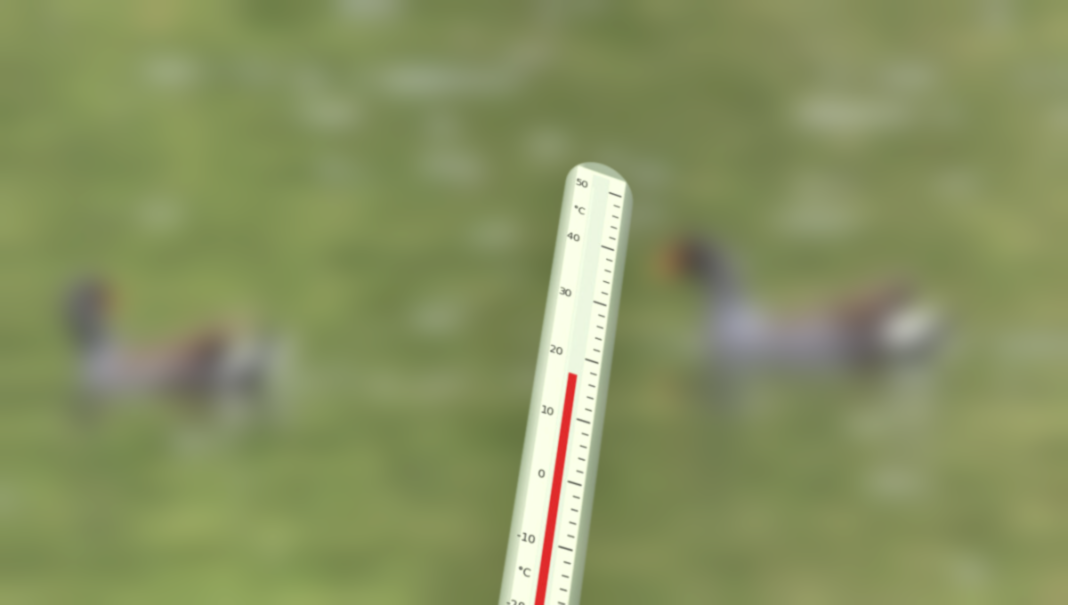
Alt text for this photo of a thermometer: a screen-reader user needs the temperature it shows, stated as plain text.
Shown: 17 °C
